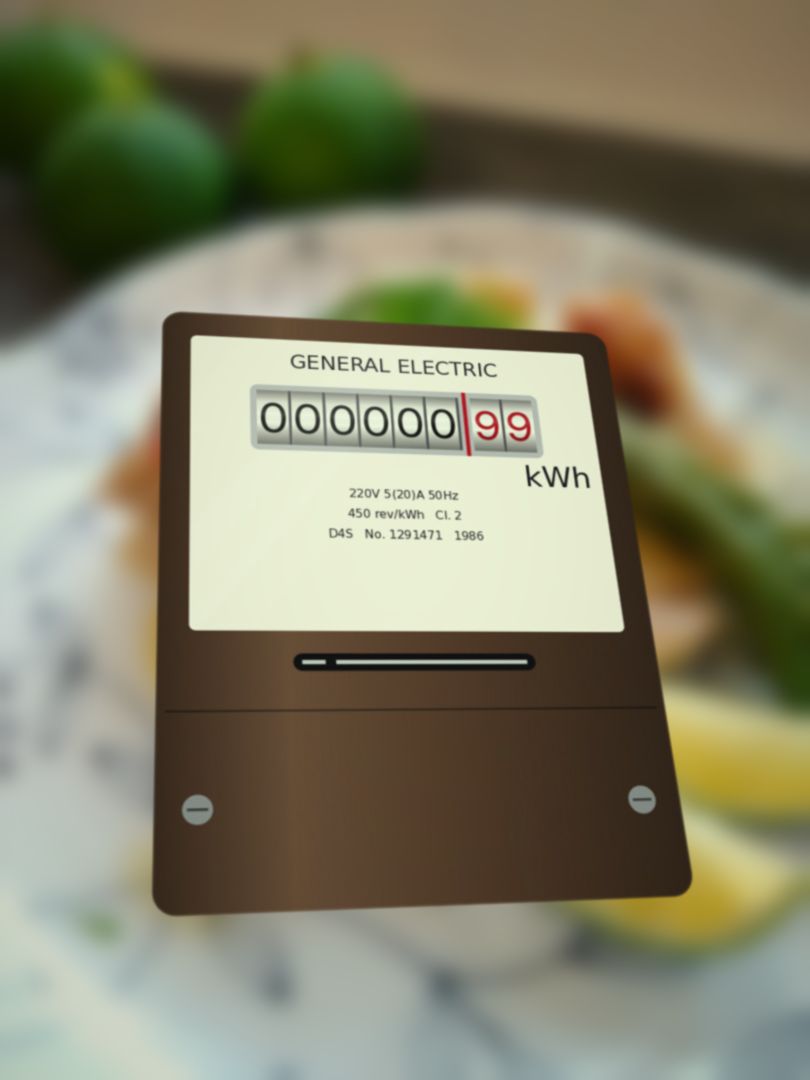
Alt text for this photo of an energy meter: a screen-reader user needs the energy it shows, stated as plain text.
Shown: 0.99 kWh
